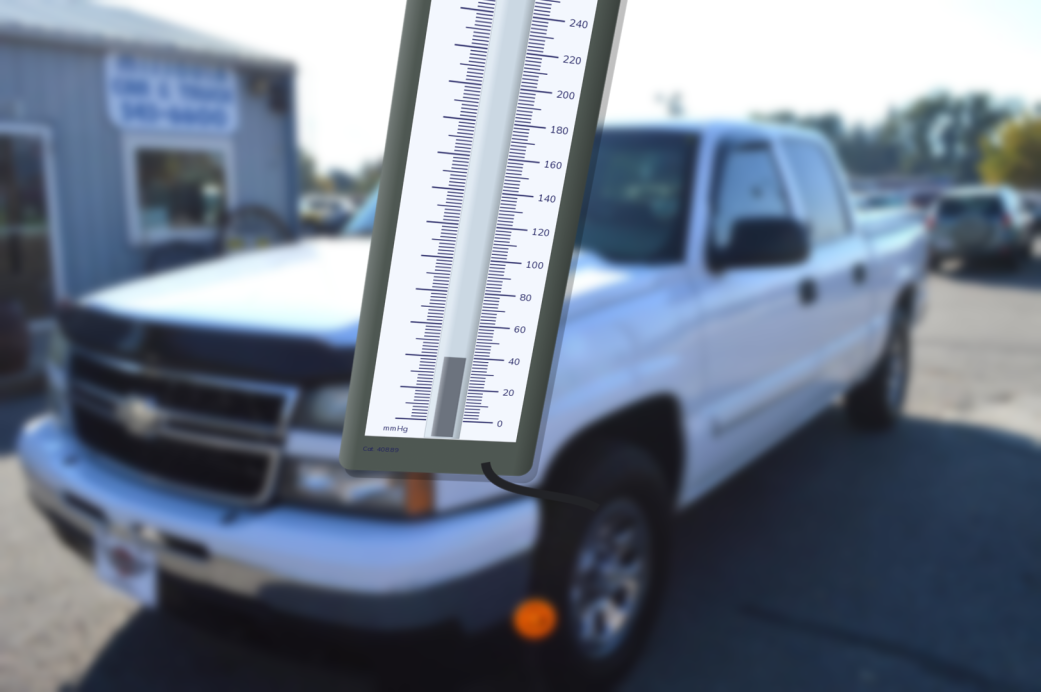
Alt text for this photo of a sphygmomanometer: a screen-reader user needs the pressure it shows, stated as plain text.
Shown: 40 mmHg
